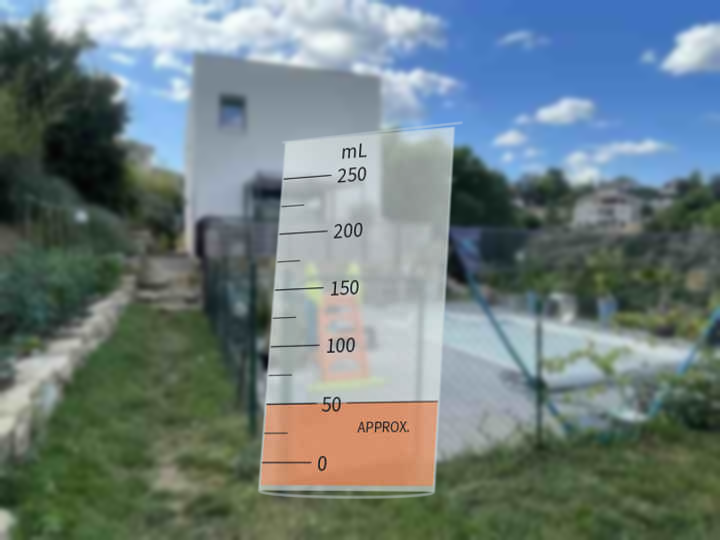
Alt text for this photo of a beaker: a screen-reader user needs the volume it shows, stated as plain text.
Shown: 50 mL
